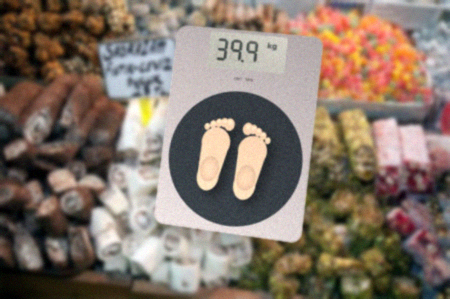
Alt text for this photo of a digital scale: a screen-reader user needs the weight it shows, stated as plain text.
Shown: 39.9 kg
